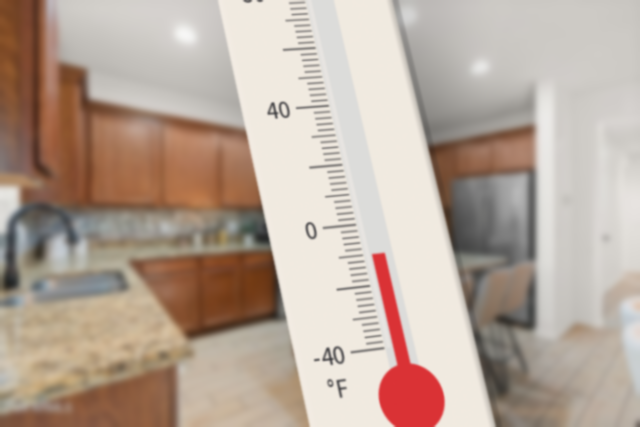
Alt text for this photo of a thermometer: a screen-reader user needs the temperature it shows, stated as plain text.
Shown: -10 °F
